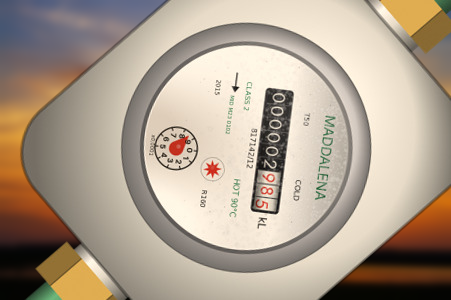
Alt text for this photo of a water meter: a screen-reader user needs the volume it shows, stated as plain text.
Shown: 2.9848 kL
